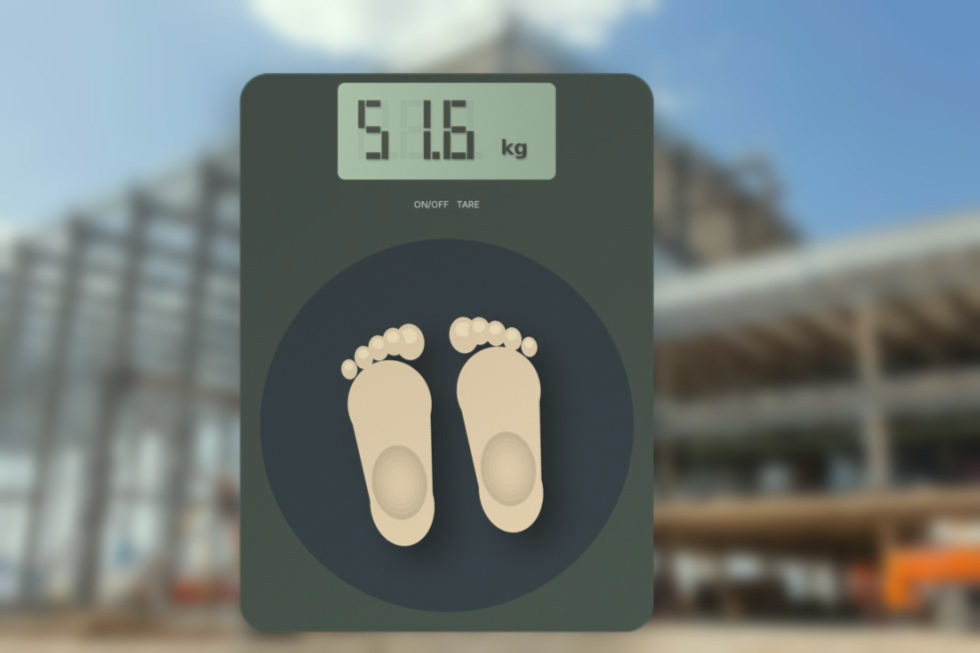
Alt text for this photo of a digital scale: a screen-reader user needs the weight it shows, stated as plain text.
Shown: 51.6 kg
